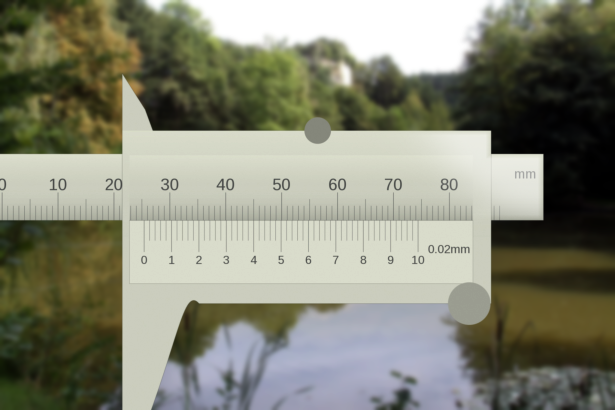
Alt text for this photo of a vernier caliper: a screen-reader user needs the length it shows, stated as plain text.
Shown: 25.4 mm
